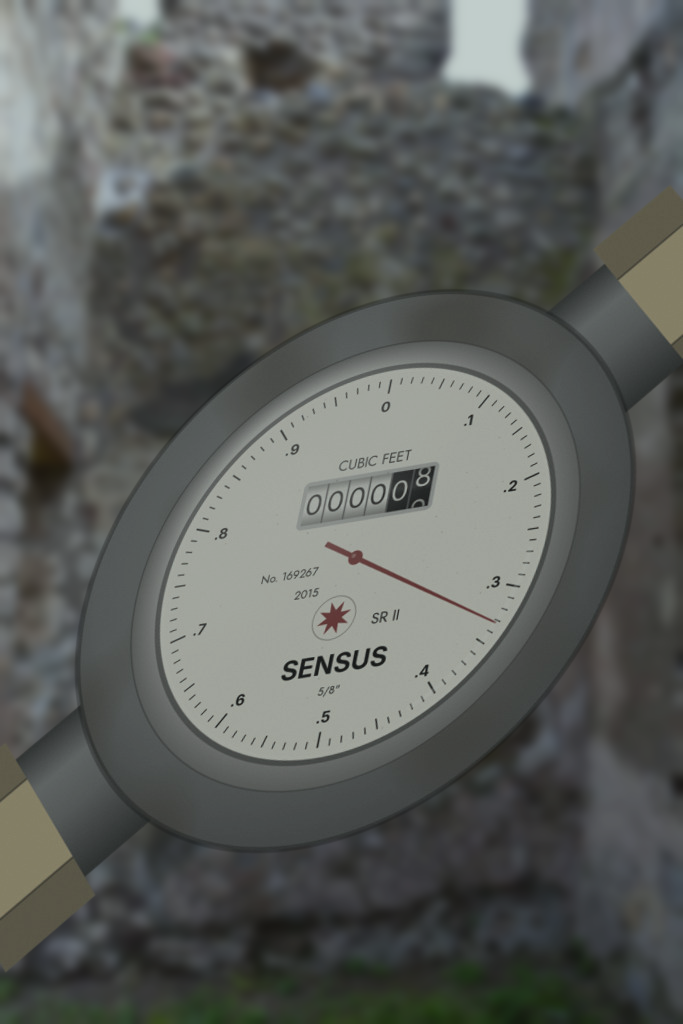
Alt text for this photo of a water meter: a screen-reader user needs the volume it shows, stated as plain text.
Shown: 8.33 ft³
